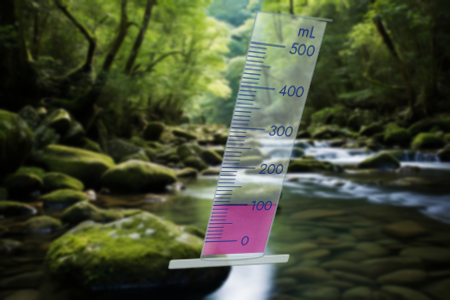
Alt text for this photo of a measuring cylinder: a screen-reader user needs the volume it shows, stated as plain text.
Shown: 100 mL
